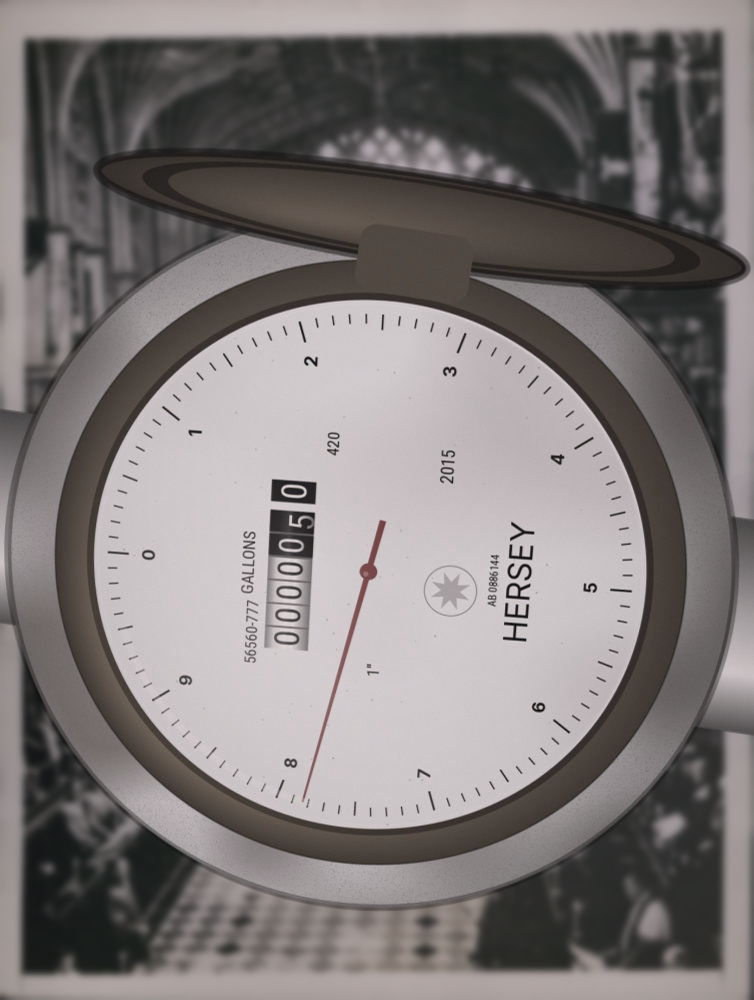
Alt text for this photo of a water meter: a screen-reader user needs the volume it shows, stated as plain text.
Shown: 47.8 gal
